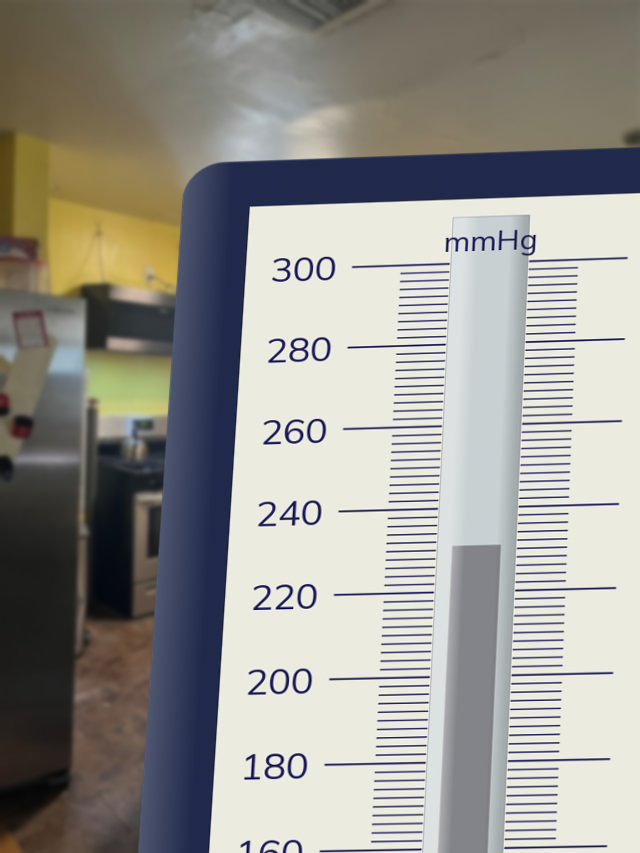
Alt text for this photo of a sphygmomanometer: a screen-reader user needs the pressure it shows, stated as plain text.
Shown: 231 mmHg
